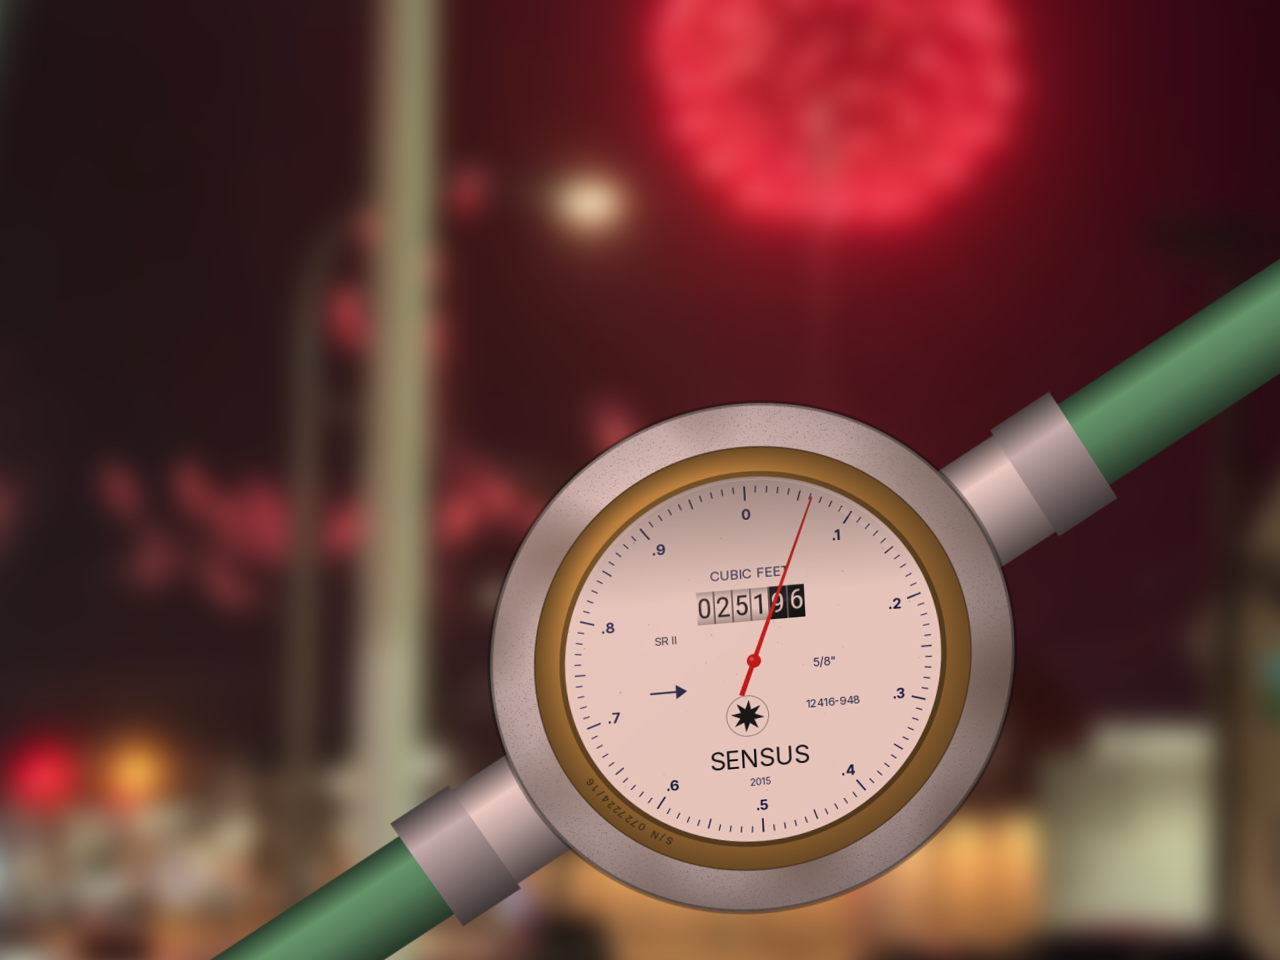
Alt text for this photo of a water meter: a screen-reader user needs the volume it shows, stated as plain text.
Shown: 25196.06 ft³
